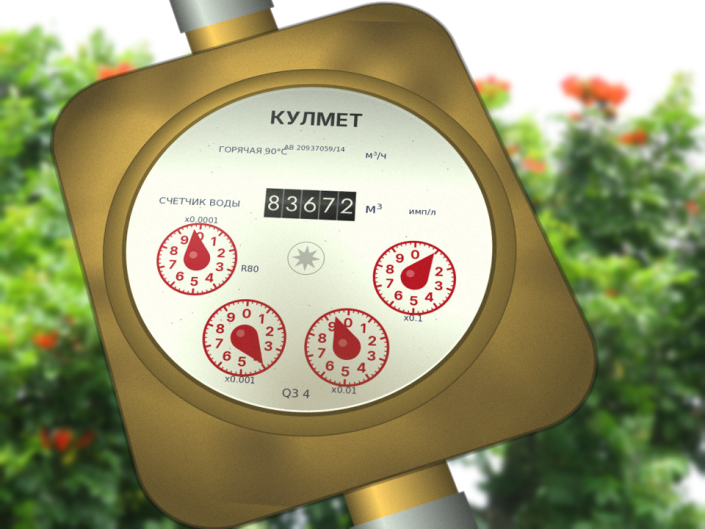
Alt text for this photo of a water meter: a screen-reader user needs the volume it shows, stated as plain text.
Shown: 83672.0939 m³
